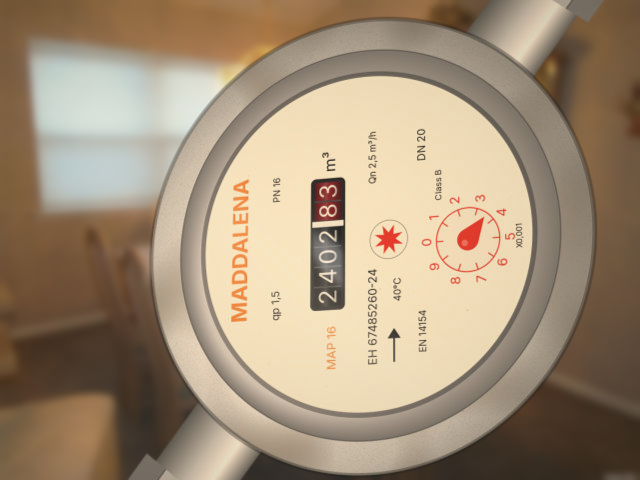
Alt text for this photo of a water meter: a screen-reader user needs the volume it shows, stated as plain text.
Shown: 2402.833 m³
